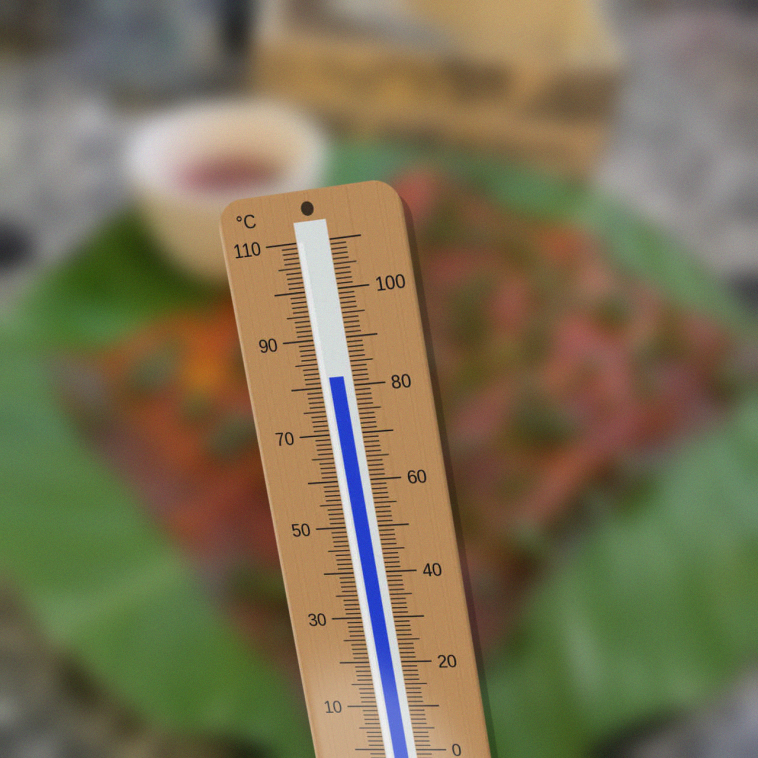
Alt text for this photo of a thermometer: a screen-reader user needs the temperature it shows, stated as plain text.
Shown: 82 °C
